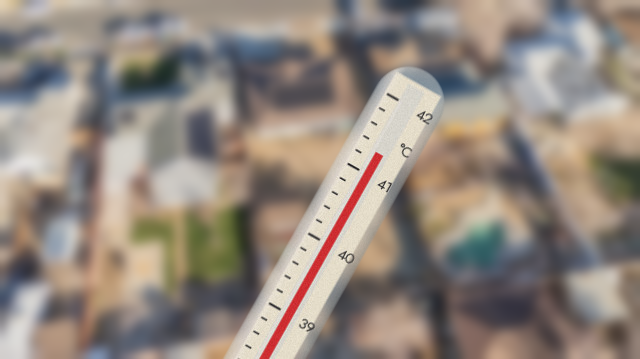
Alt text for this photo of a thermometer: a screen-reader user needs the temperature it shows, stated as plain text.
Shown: 41.3 °C
